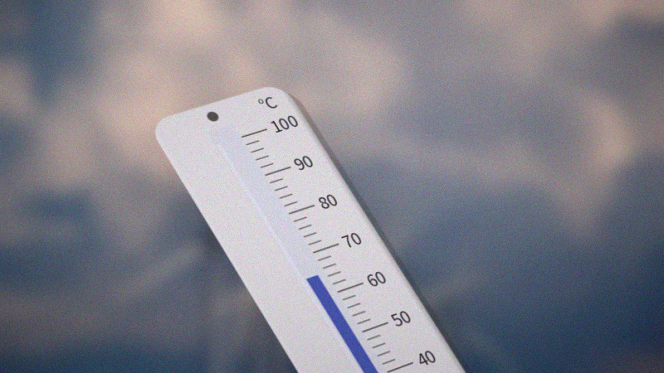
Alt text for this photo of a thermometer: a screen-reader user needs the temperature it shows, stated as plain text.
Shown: 65 °C
